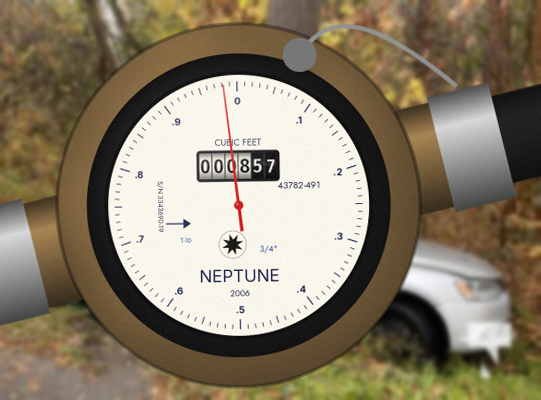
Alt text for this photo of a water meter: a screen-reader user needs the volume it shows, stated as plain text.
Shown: 856.98 ft³
